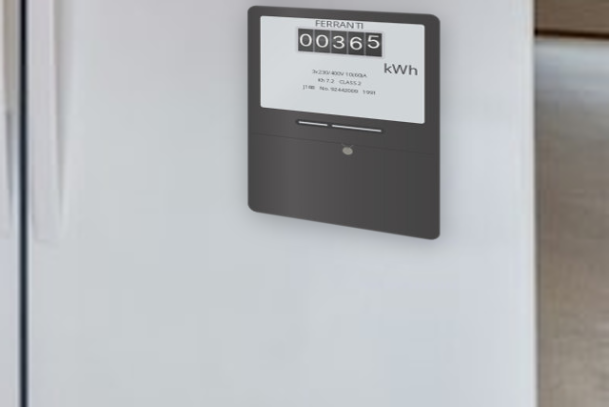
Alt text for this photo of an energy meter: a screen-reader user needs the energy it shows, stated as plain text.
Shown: 365 kWh
